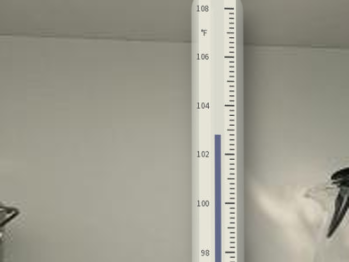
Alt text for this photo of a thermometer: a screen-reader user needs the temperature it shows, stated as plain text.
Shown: 102.8 °F
